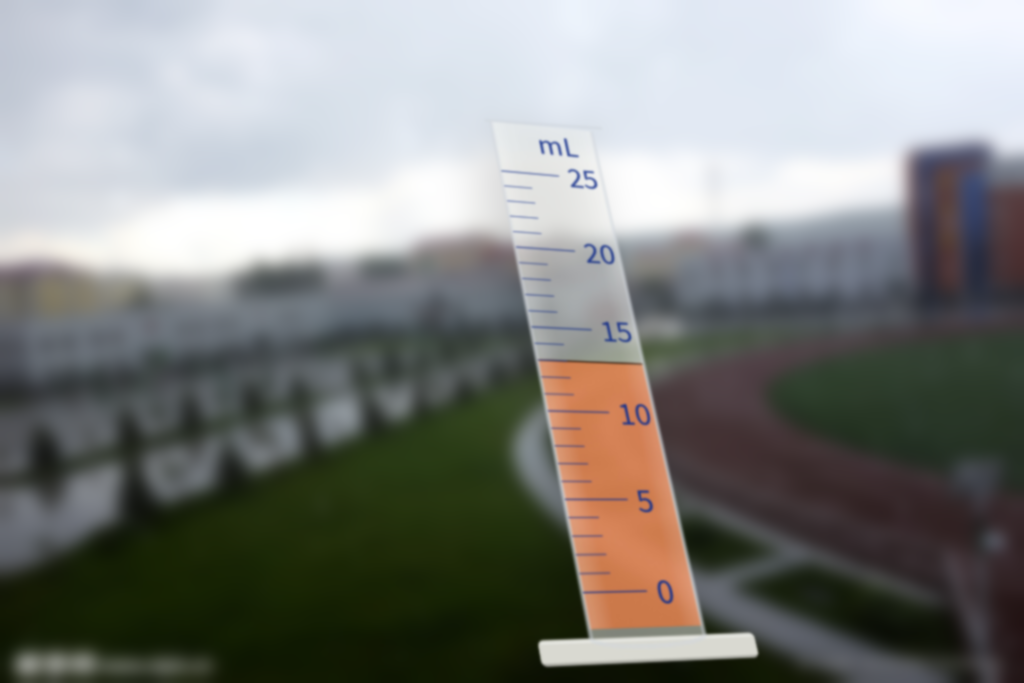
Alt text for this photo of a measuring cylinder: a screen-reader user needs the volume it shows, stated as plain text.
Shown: 13 mL
